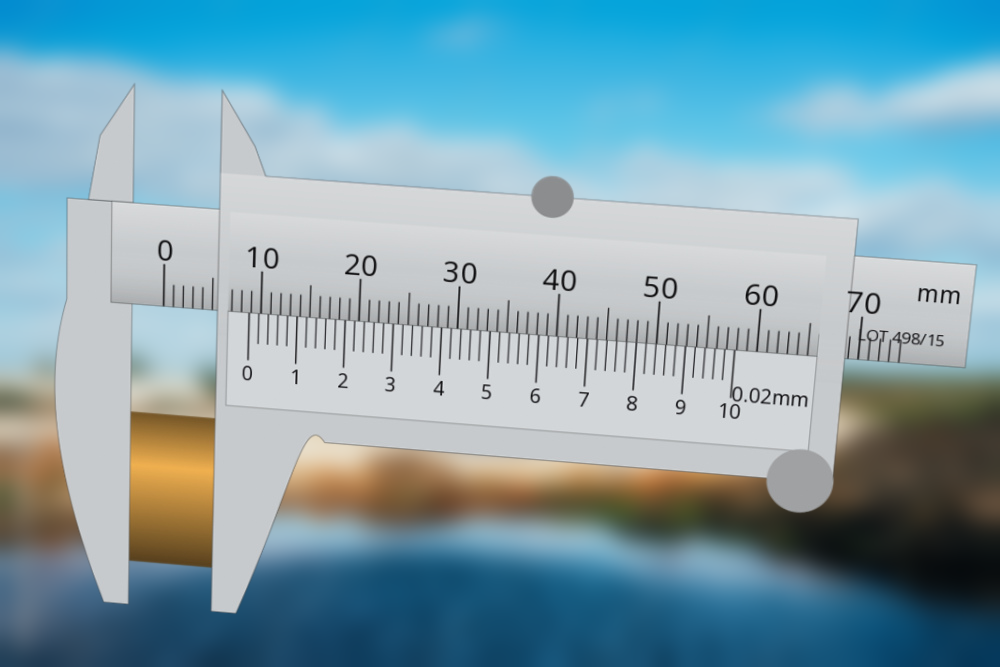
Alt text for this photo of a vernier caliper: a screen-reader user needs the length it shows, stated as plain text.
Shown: 8.8 mm
